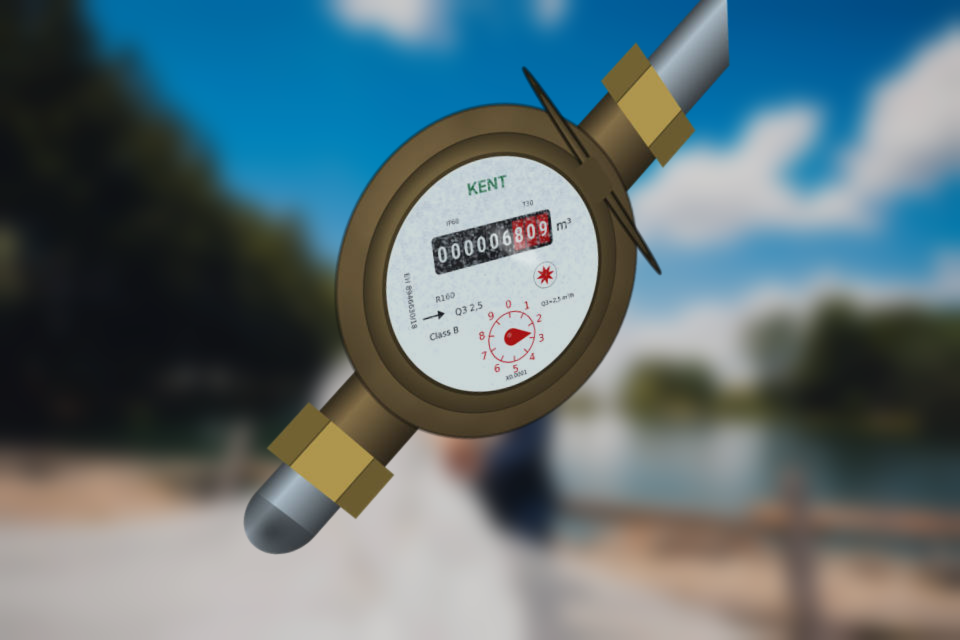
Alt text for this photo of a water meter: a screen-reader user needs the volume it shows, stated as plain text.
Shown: 6.8092 m³
